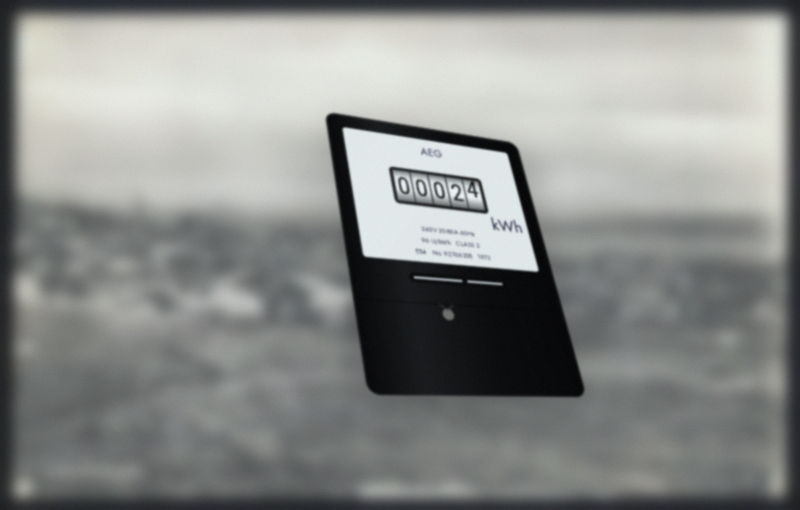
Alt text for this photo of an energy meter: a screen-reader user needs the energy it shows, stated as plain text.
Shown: 24 kWh
